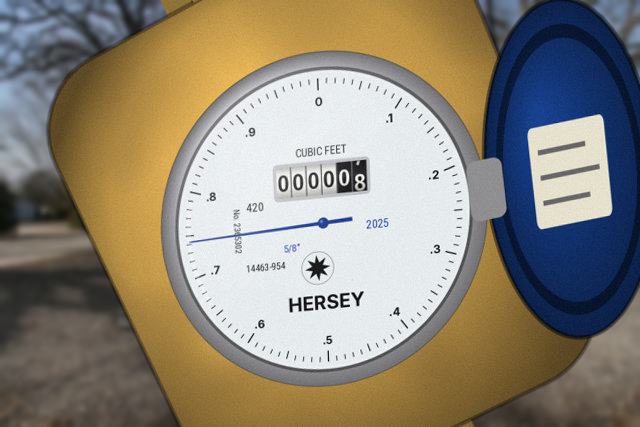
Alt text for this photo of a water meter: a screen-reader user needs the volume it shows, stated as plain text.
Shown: 7.74 ft³
